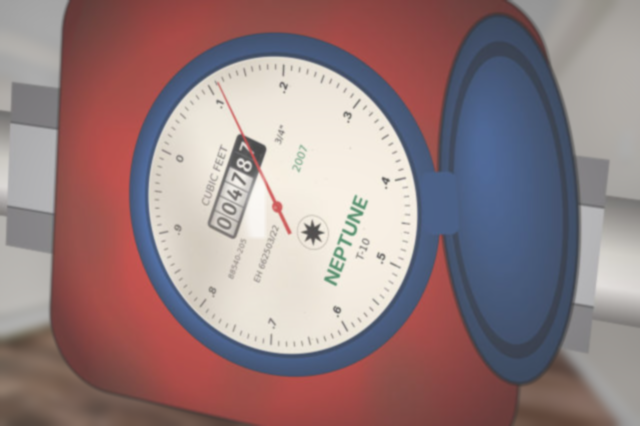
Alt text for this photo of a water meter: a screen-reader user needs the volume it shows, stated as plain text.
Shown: 4787.11 ft³
